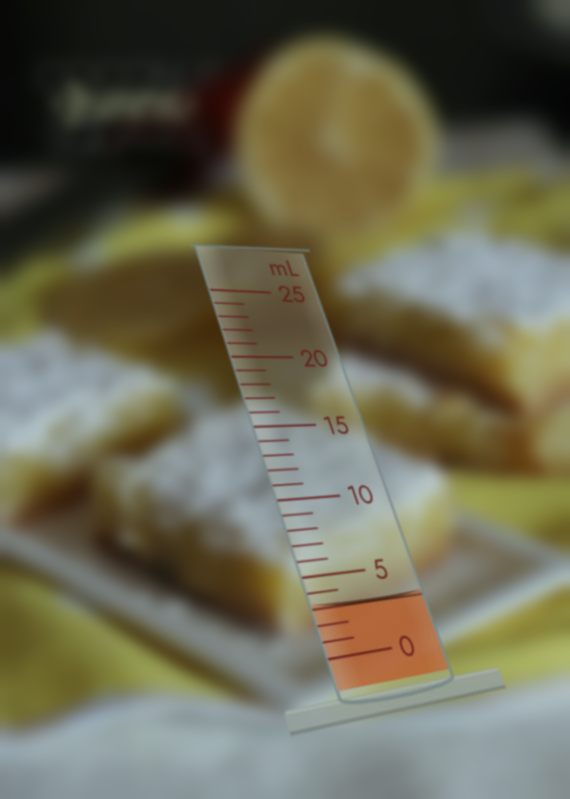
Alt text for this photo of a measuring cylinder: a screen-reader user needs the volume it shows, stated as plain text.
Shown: 3 mL
